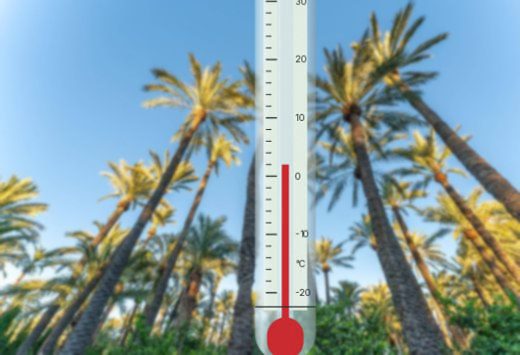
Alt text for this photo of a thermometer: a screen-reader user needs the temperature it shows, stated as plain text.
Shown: 2 °C
